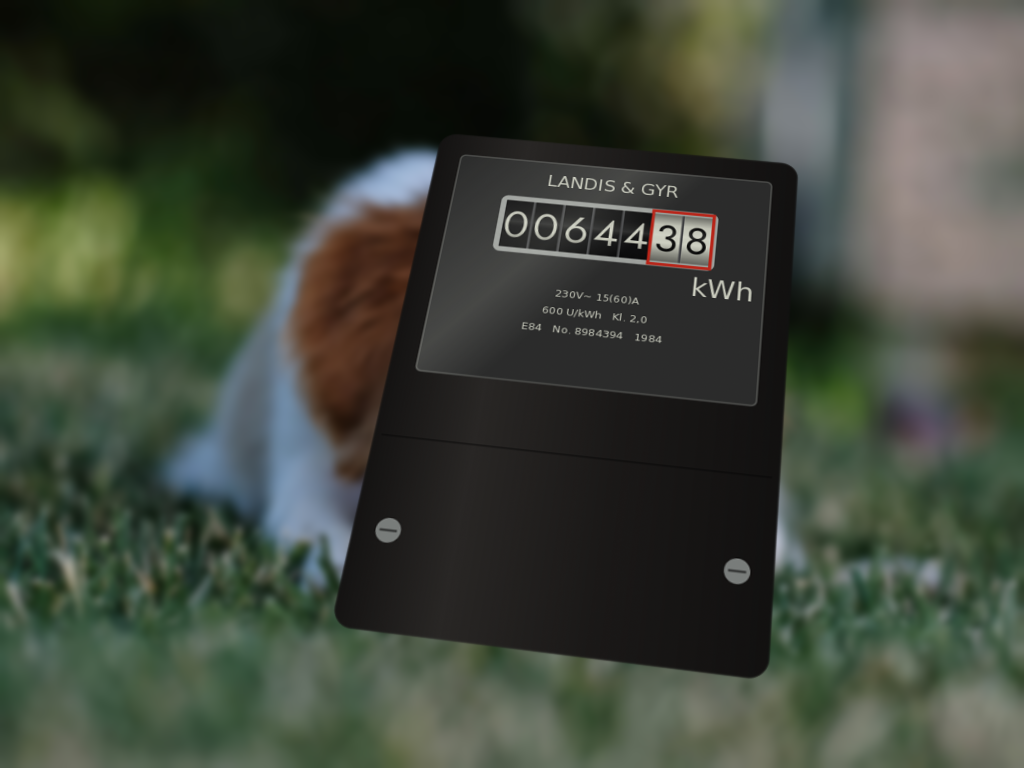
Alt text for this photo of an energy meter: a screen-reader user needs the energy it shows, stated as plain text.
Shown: 644.38 kWh
